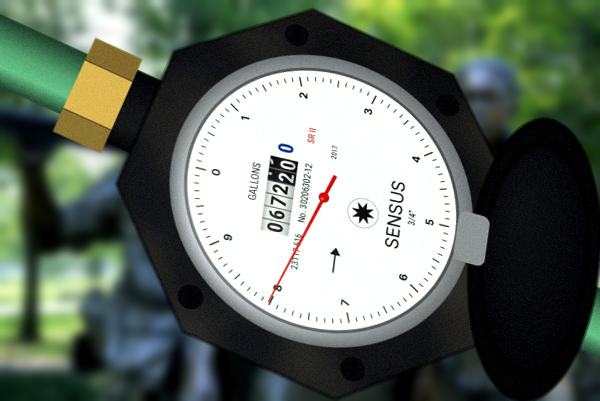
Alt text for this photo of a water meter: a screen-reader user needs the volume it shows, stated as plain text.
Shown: 672198.0 gal
